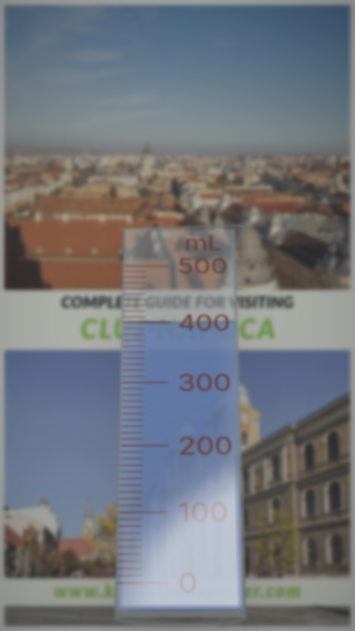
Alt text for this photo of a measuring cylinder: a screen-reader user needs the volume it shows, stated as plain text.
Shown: 400 mL
